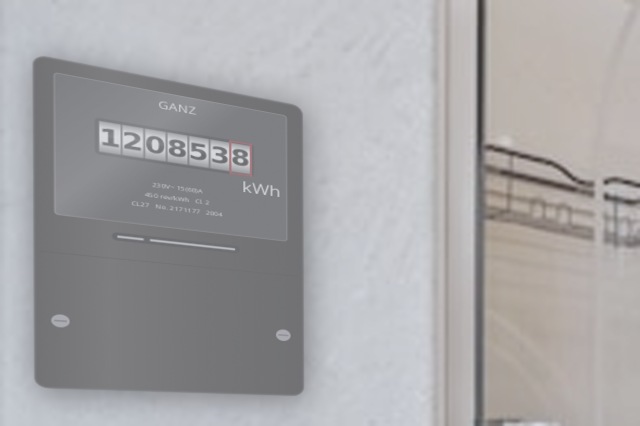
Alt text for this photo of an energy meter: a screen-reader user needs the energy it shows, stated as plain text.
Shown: 120853.8 kWh
